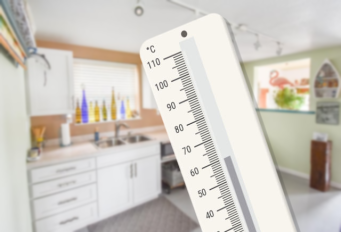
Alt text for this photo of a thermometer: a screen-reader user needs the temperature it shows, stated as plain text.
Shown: 60 °C
